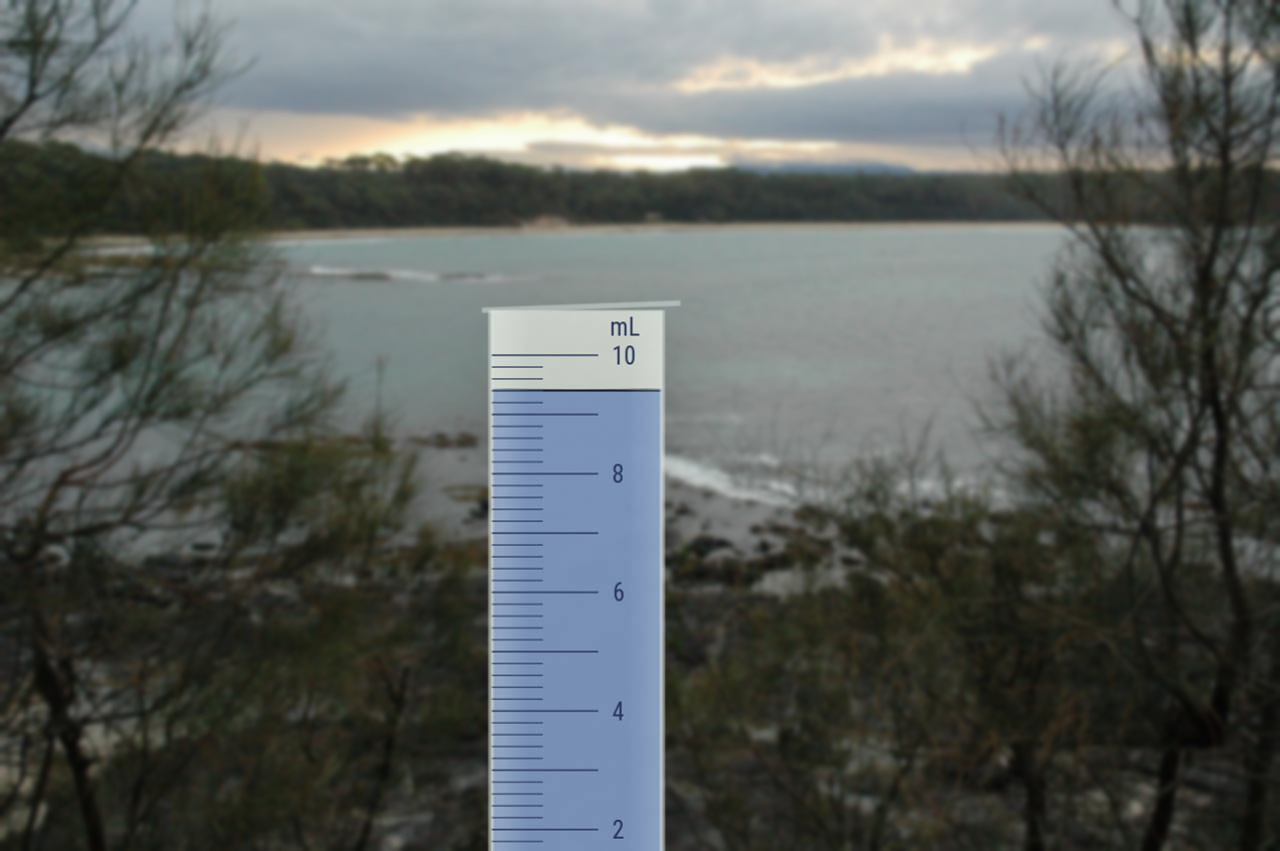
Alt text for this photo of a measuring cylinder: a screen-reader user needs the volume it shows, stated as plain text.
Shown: 9.4 mL
